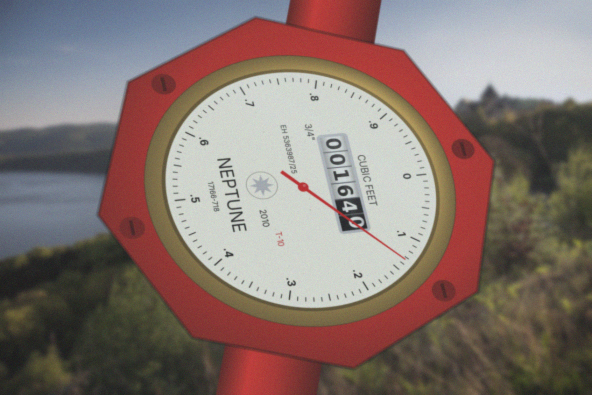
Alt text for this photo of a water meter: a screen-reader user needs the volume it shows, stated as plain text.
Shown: 1640.13 ft³
